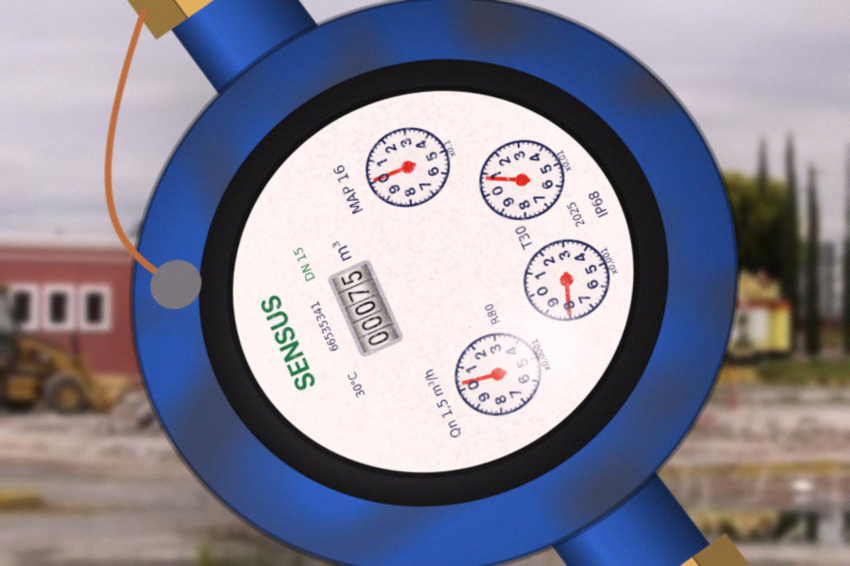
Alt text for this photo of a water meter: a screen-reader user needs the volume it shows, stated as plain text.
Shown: 75.0080 m³
